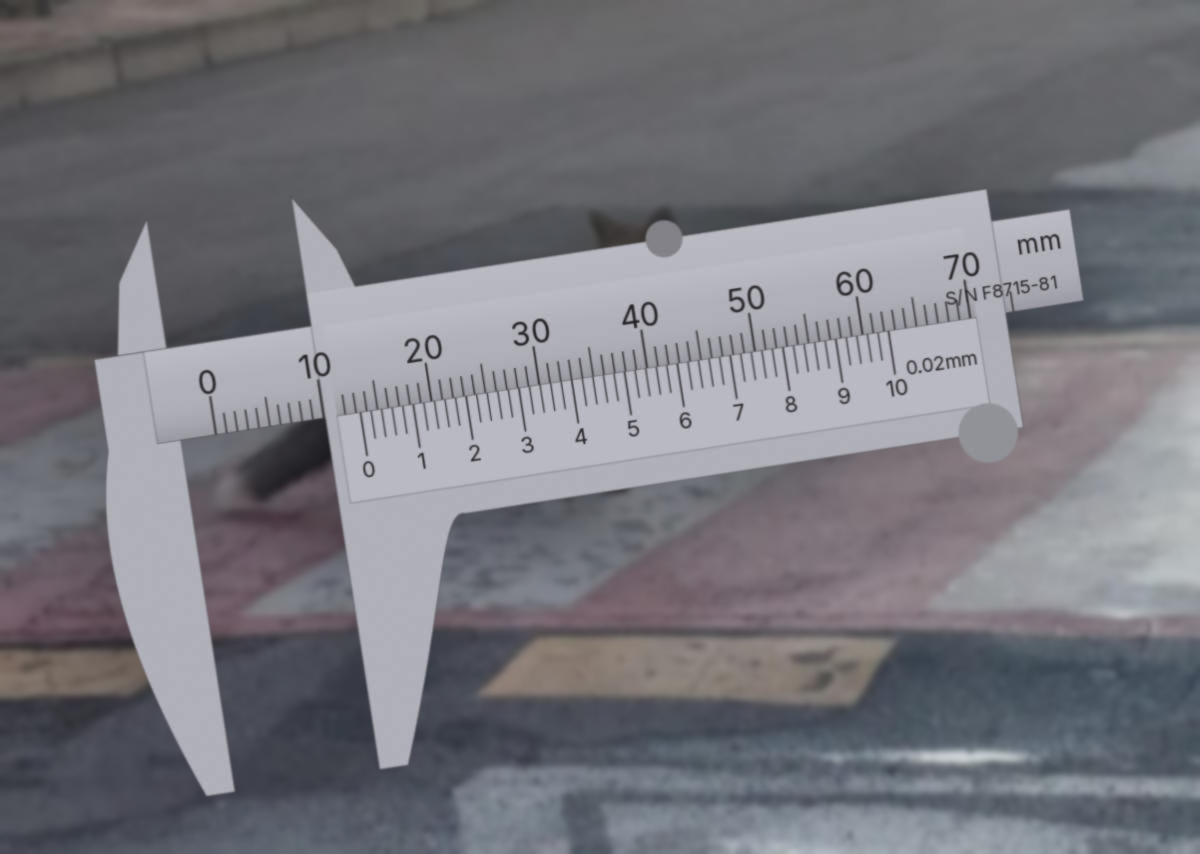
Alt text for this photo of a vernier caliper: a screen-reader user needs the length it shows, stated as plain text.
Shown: 13.4 mm
